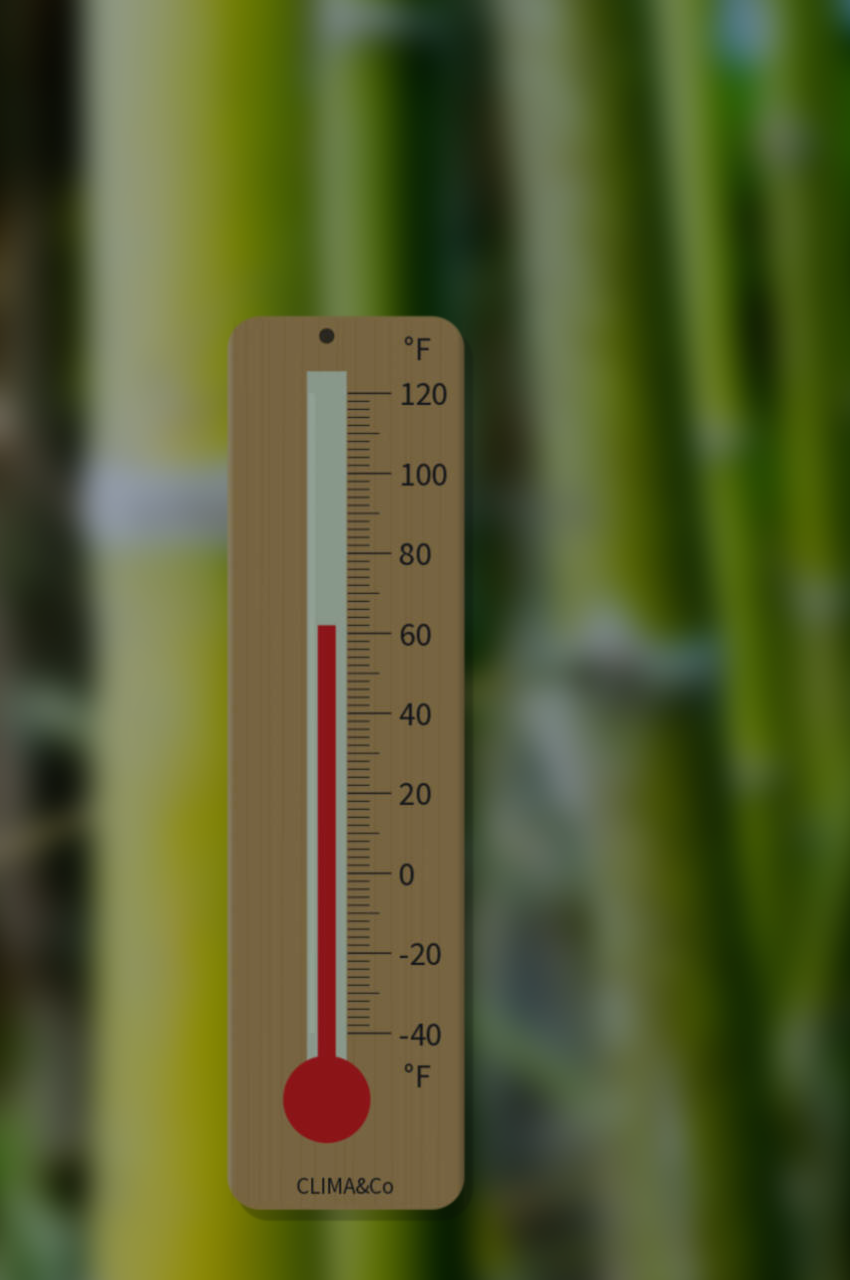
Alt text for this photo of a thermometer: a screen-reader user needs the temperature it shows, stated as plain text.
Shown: 62 °F
